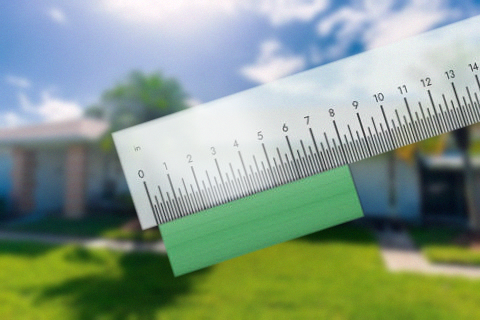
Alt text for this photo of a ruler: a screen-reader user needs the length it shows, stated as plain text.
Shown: 8 in
